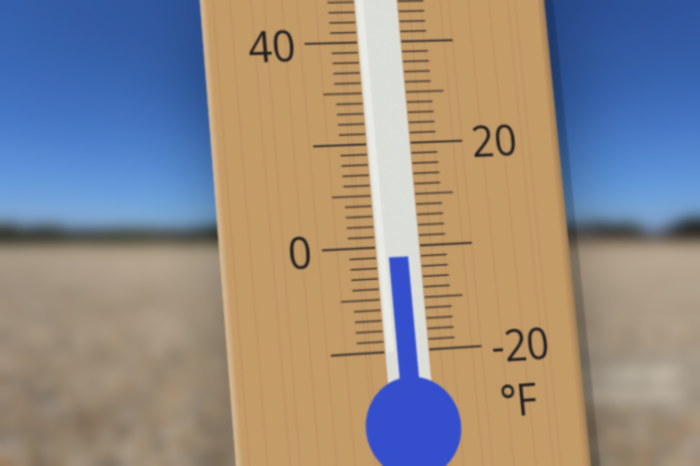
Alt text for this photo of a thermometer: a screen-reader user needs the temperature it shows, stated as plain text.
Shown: -2 °F
